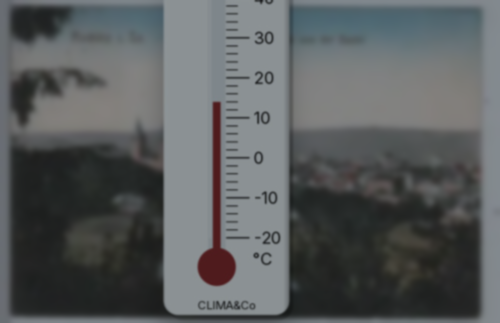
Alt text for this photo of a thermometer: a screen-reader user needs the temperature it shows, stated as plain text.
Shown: 14 °C
